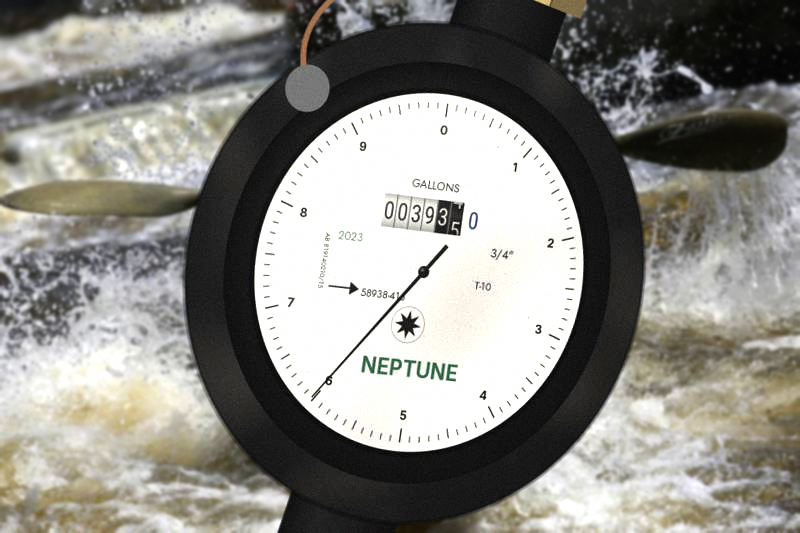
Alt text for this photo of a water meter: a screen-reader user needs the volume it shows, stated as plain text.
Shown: 39346.0 gal
